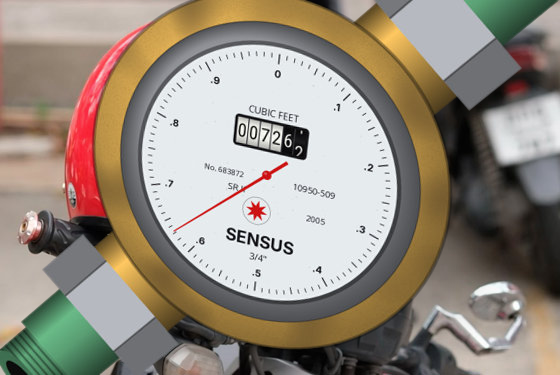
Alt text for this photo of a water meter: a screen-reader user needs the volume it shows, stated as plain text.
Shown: 7261.63 ft³
